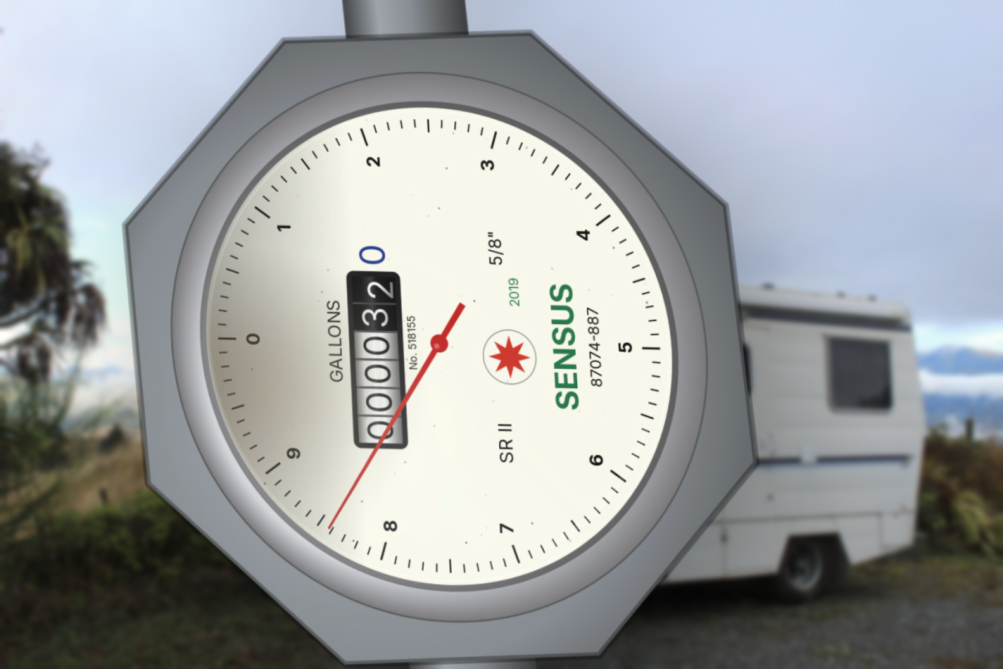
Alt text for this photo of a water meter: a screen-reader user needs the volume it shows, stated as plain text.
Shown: 318.4 gal
